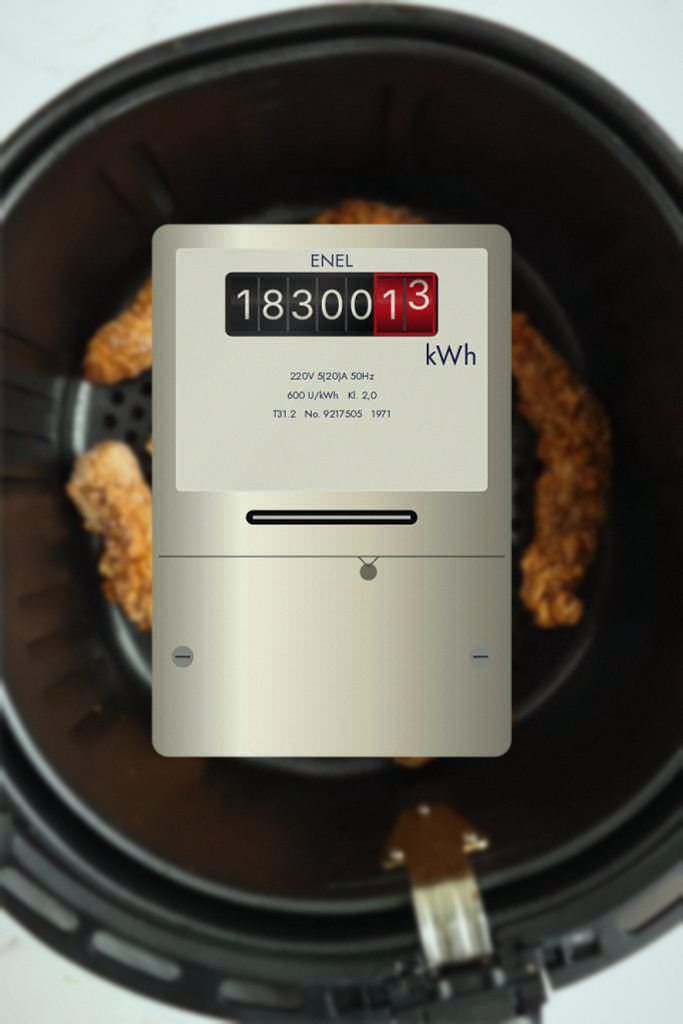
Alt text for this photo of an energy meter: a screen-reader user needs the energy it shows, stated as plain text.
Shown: 18300.13 kWh
